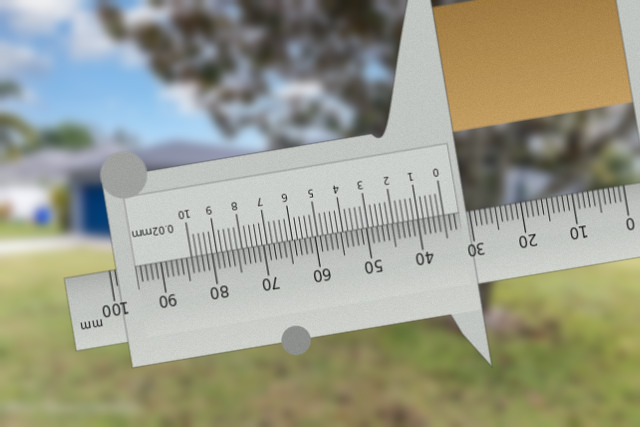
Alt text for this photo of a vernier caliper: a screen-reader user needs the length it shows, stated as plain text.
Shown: 35.0 mm
